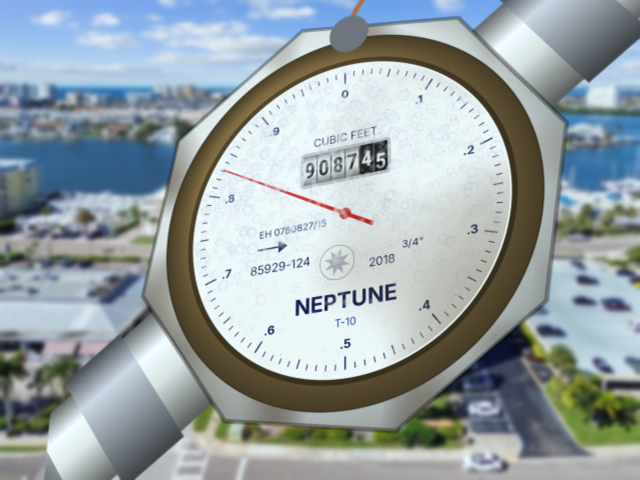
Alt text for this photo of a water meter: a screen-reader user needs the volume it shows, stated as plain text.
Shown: 908744.83 ft³
